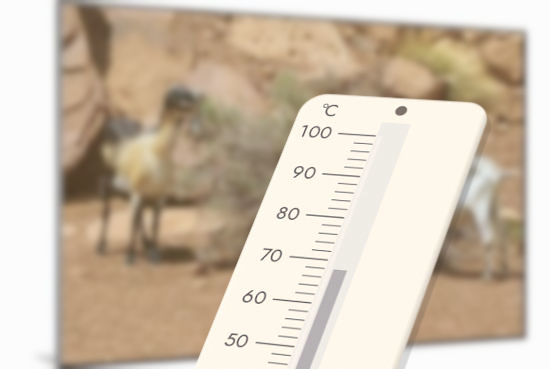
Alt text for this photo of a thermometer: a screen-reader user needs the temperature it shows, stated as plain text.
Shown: 68 °C
